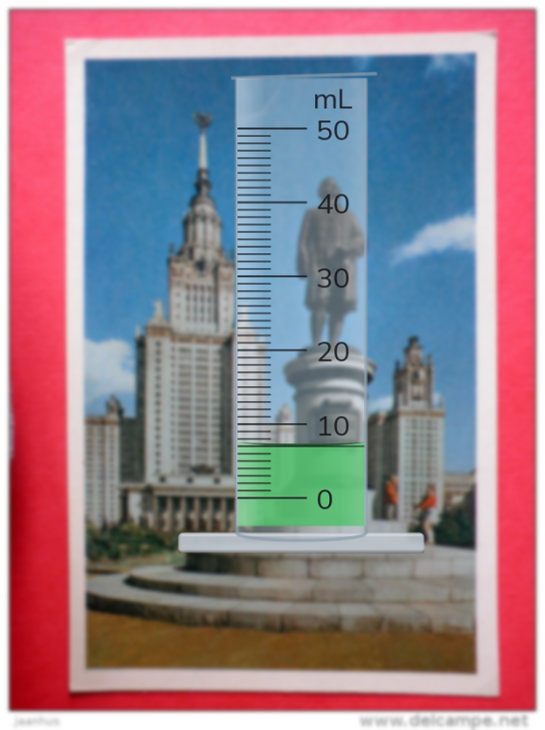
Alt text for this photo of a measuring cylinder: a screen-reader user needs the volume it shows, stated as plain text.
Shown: 7 mL
